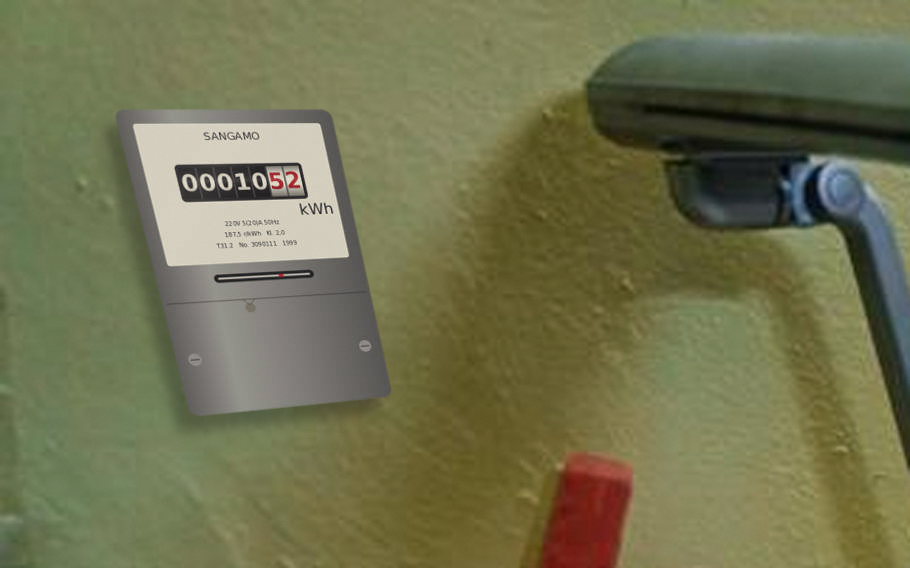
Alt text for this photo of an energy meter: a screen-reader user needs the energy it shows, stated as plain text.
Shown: 10.52 kWh
